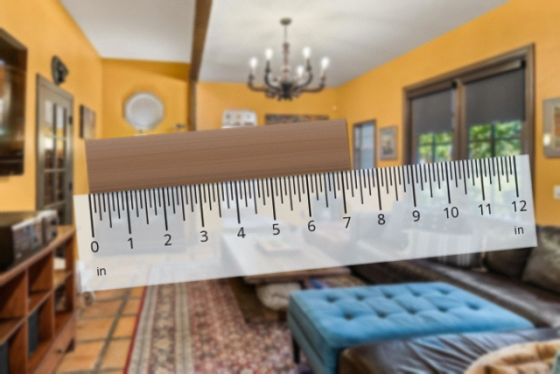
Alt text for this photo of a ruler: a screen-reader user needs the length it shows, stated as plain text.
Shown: 7.25 in
